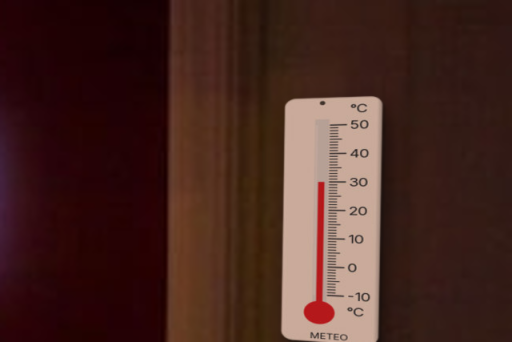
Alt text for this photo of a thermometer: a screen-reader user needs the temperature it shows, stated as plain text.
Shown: 30 °C
